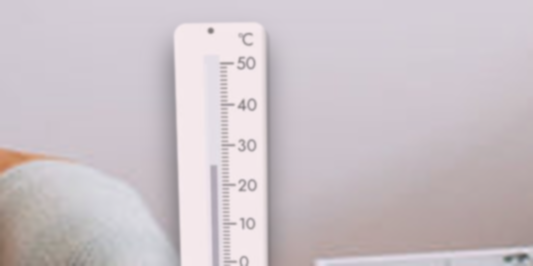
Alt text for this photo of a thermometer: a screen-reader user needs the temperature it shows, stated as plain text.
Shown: 25 °C
